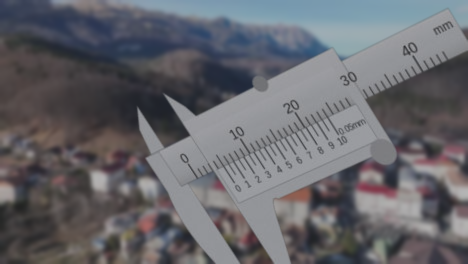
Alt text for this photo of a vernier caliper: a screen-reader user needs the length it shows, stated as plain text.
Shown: 5.0 mm
